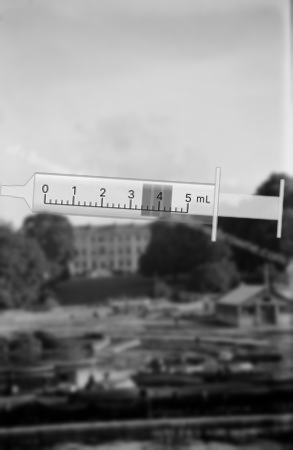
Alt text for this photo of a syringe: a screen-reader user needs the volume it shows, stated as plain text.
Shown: 3.4 mL
